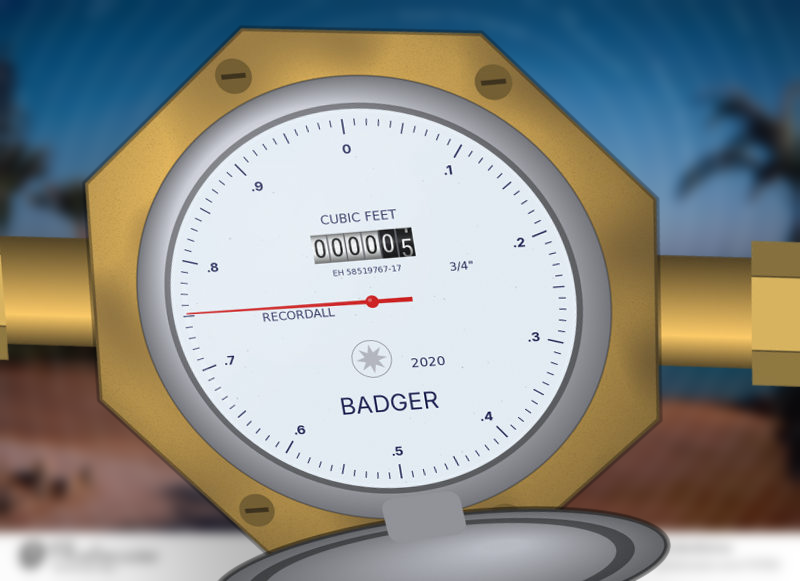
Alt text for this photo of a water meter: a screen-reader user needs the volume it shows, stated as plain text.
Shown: 4.75 ft³
